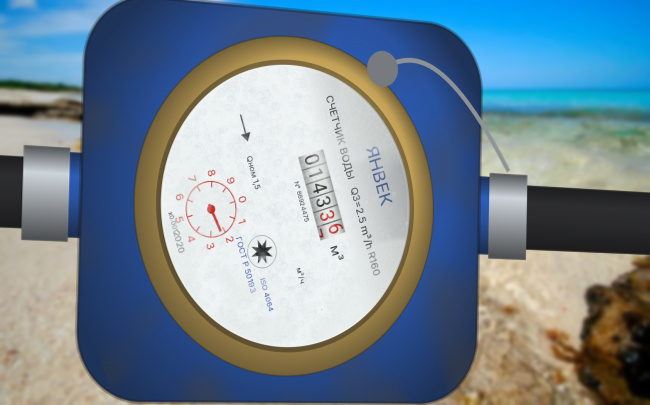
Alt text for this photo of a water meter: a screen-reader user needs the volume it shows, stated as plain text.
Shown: 143.362 m³
